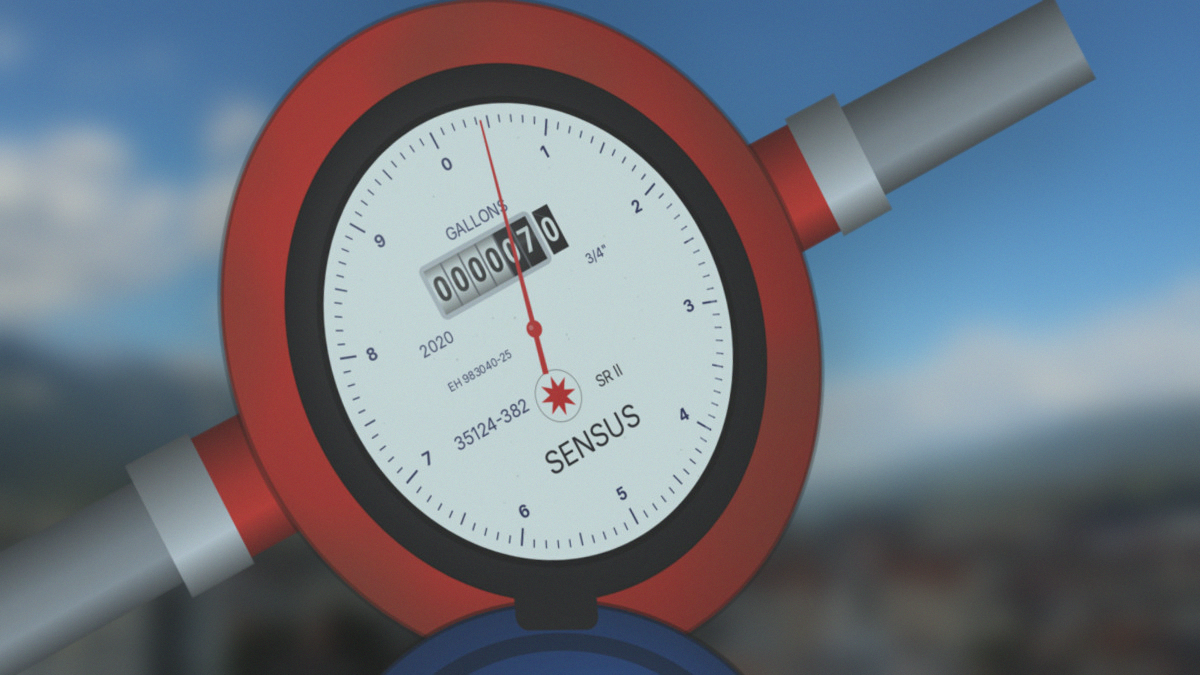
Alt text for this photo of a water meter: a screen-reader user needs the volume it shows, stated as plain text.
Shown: 70.4 gal
